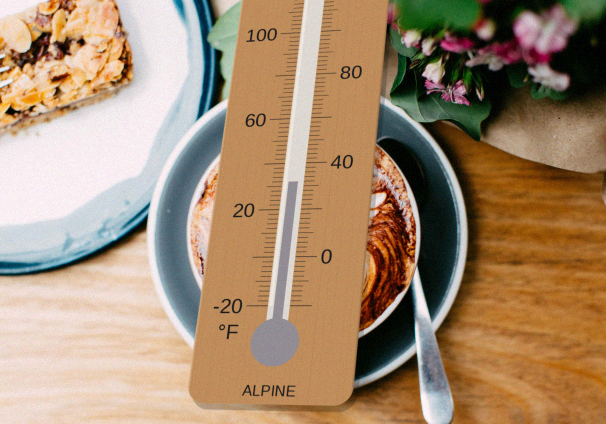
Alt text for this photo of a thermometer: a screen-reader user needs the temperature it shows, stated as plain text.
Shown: 32 °F
